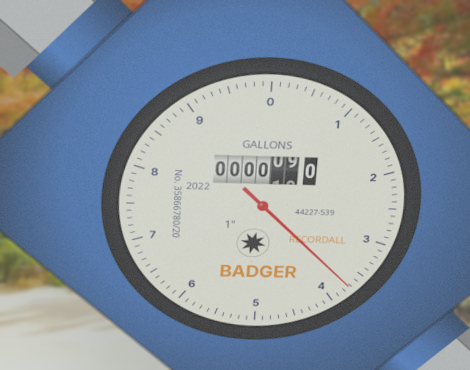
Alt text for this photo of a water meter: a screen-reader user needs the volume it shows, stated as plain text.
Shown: 93.7 gal
